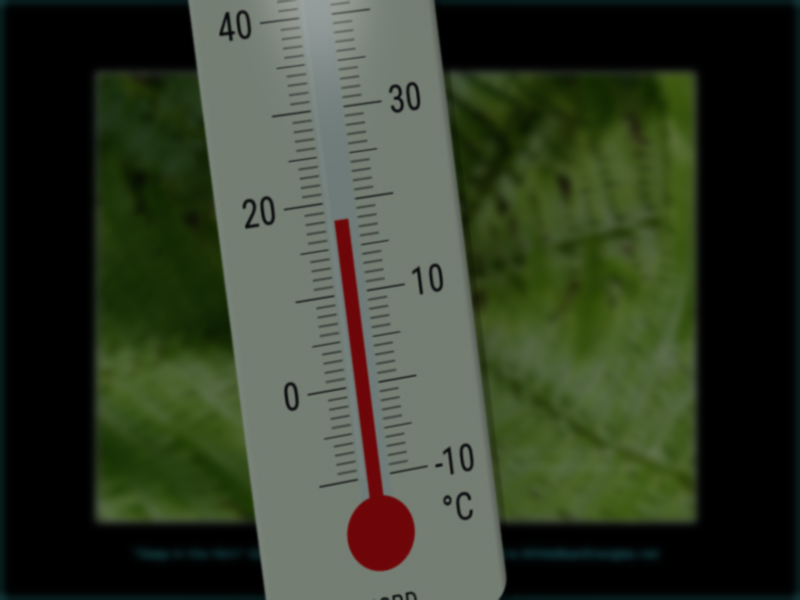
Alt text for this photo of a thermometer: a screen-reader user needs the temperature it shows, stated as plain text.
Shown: 18 °C
